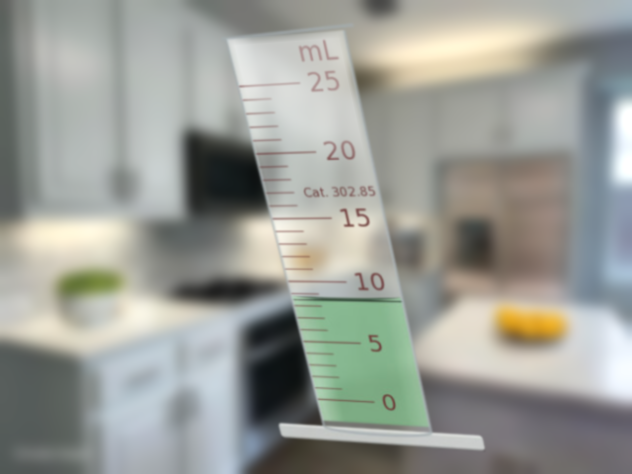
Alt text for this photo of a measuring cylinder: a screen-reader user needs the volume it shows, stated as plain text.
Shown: 8.5 mL
